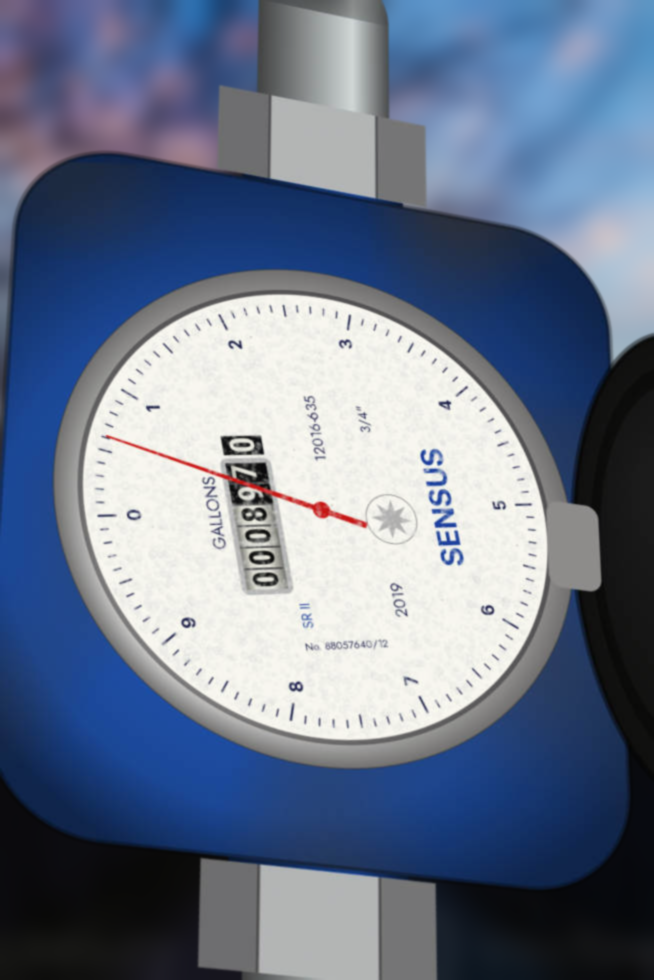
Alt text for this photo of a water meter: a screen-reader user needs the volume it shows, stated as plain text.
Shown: 8970.6 gal
